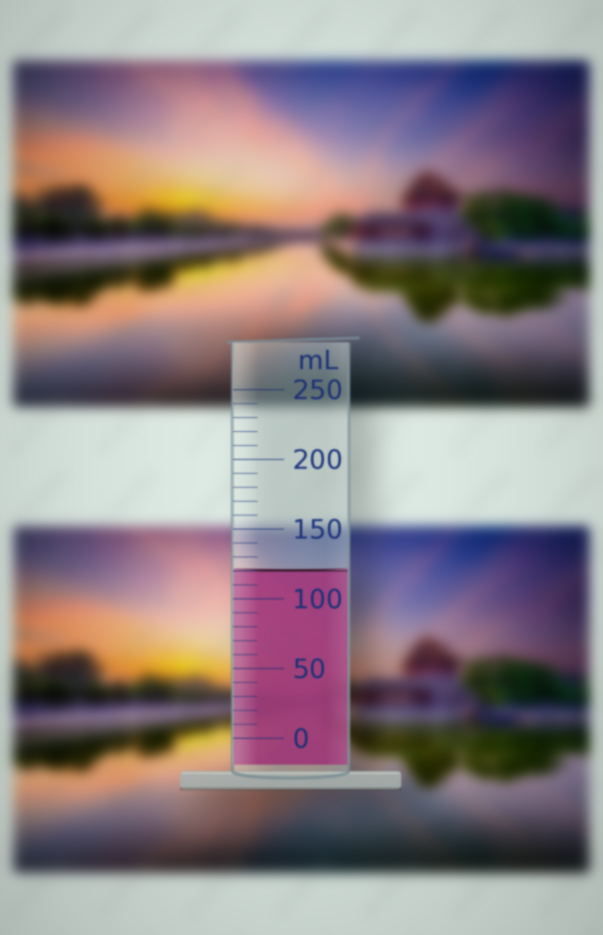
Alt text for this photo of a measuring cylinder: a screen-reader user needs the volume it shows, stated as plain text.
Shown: 120 mL
